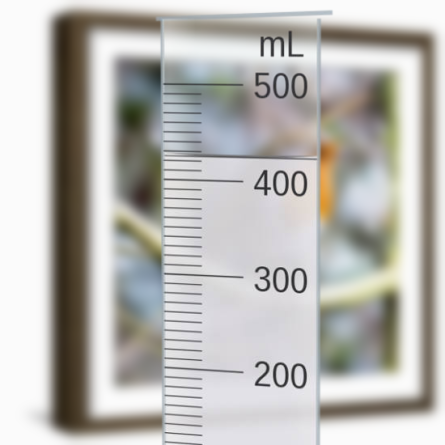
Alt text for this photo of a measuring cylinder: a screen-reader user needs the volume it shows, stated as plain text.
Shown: 425 mL
